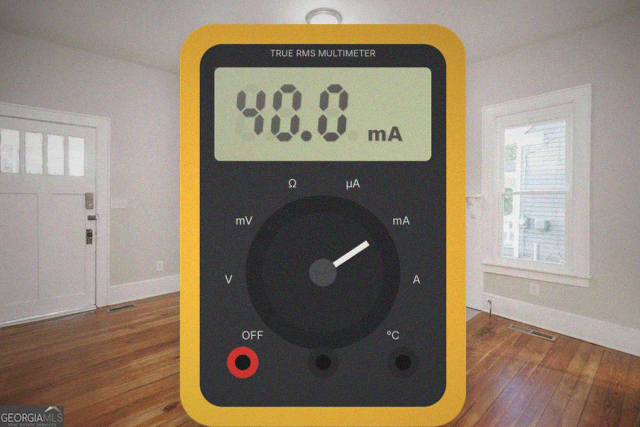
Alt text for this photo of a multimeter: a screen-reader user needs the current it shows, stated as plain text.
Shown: 40.0 mA
